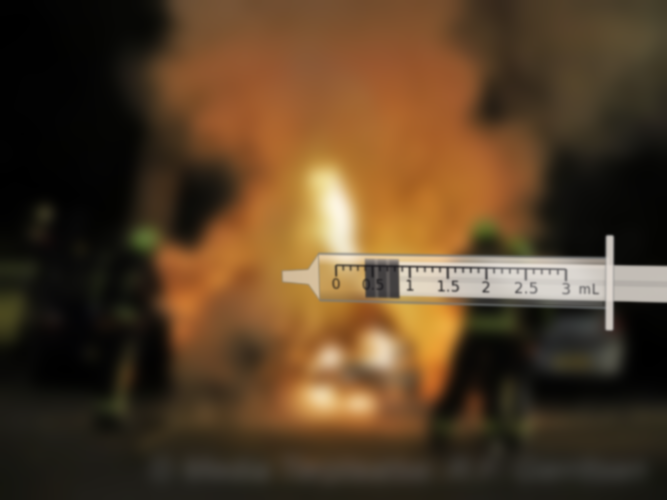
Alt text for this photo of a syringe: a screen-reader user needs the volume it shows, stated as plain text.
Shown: 0.4 mL
